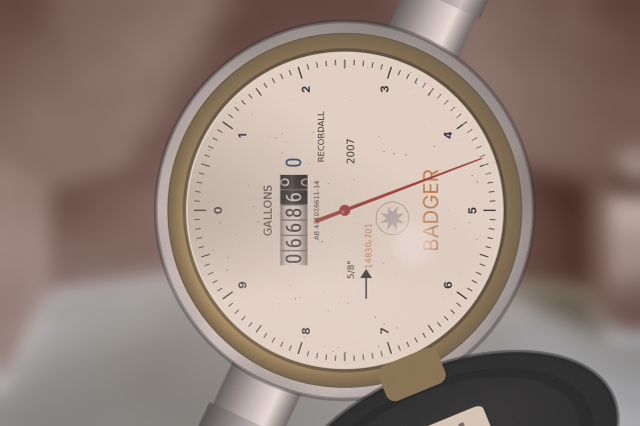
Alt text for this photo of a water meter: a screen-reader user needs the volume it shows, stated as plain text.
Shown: 668684.4 gal
